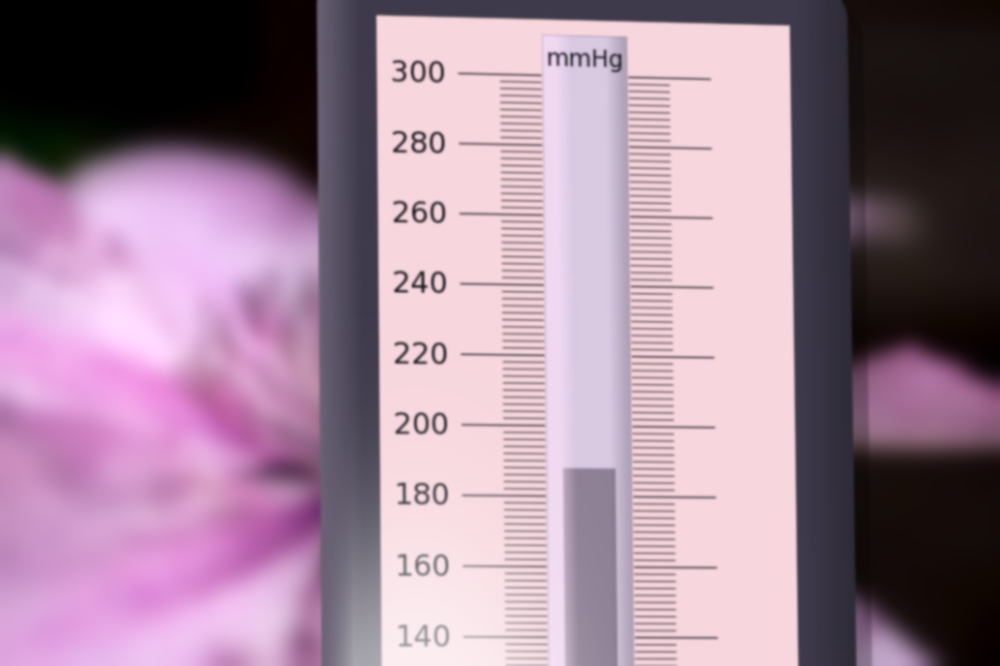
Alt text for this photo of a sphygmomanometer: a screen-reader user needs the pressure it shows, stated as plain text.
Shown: 188 mmHg
